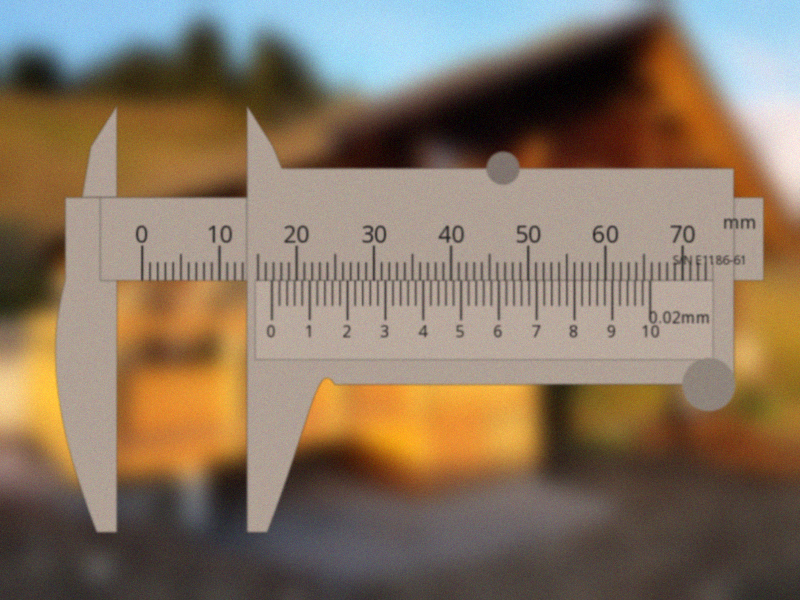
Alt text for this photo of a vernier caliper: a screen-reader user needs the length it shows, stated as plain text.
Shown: 16.8 mm
